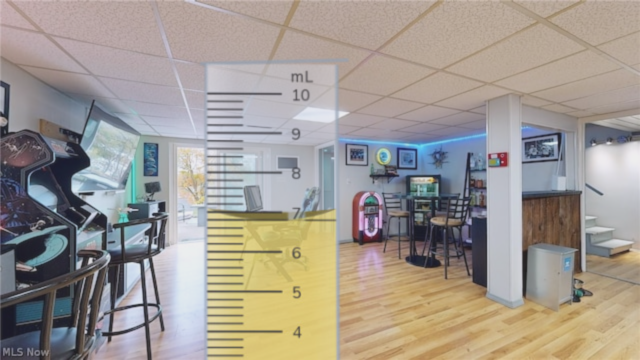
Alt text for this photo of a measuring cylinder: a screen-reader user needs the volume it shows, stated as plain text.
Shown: 6.8 mL
